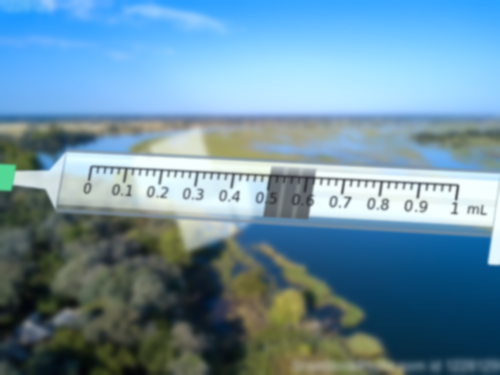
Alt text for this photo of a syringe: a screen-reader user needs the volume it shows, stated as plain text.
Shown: 0.5 mL
